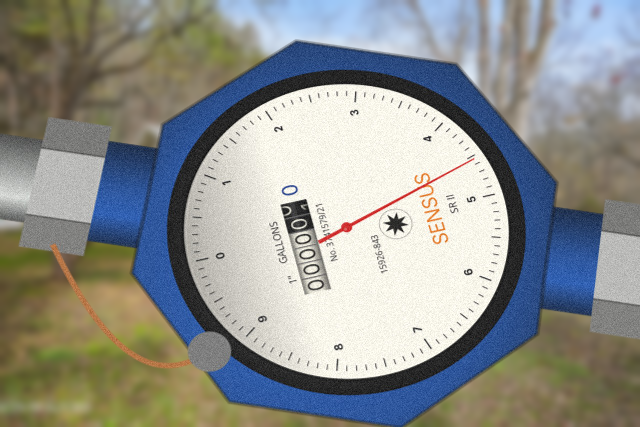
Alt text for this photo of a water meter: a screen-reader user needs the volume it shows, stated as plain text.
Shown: 4.5 gal
